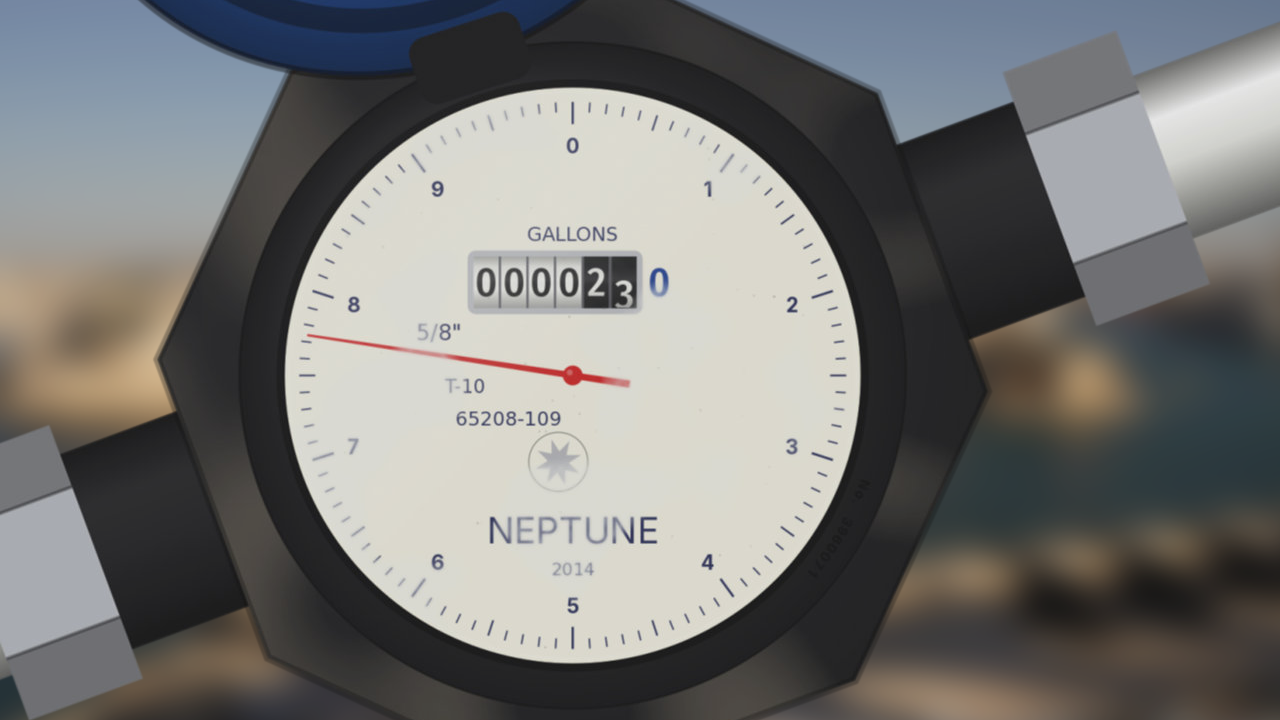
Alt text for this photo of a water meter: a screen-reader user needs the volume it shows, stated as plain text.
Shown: 227.7 gal
